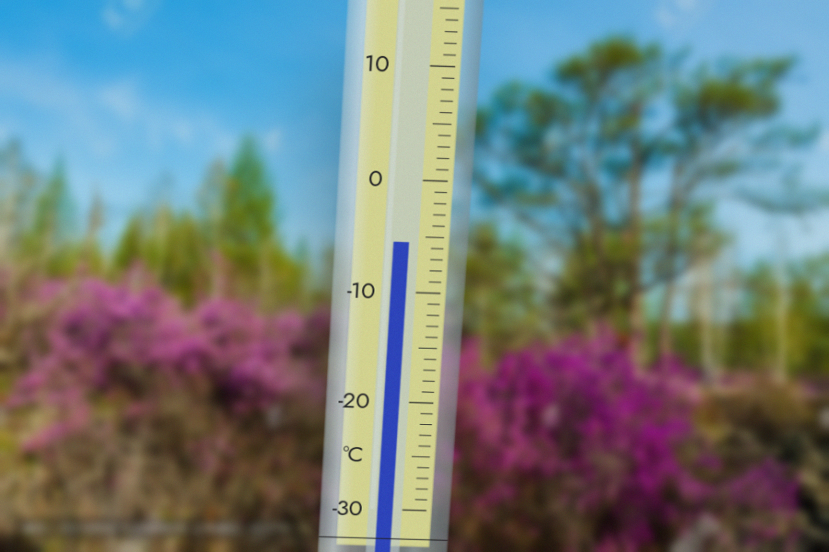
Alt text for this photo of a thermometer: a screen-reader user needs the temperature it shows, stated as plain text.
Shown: -5.5 °C
